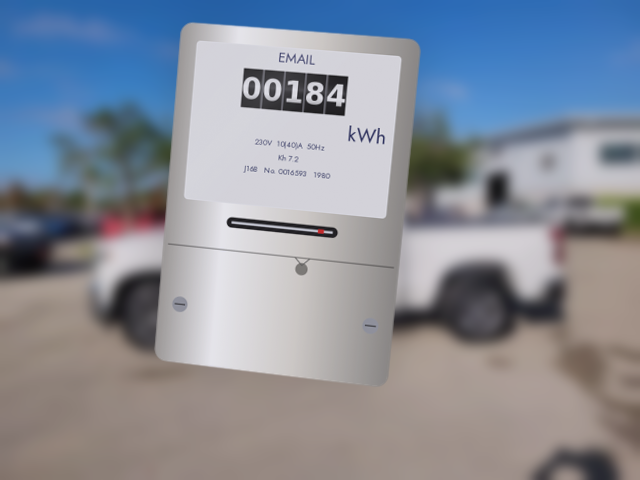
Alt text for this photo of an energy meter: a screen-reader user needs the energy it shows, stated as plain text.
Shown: 184 kWh
